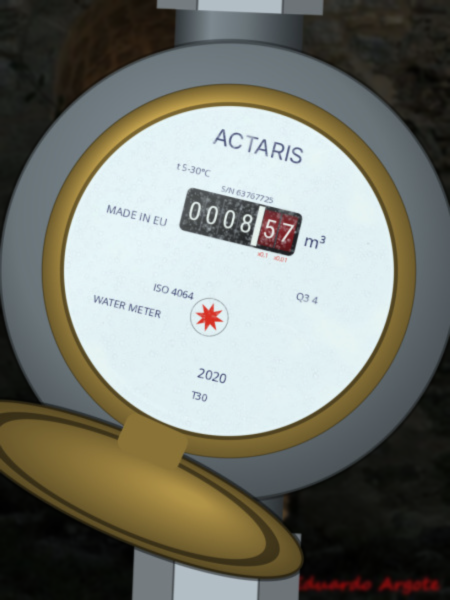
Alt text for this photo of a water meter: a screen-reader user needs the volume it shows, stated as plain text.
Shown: 8.57 m³
